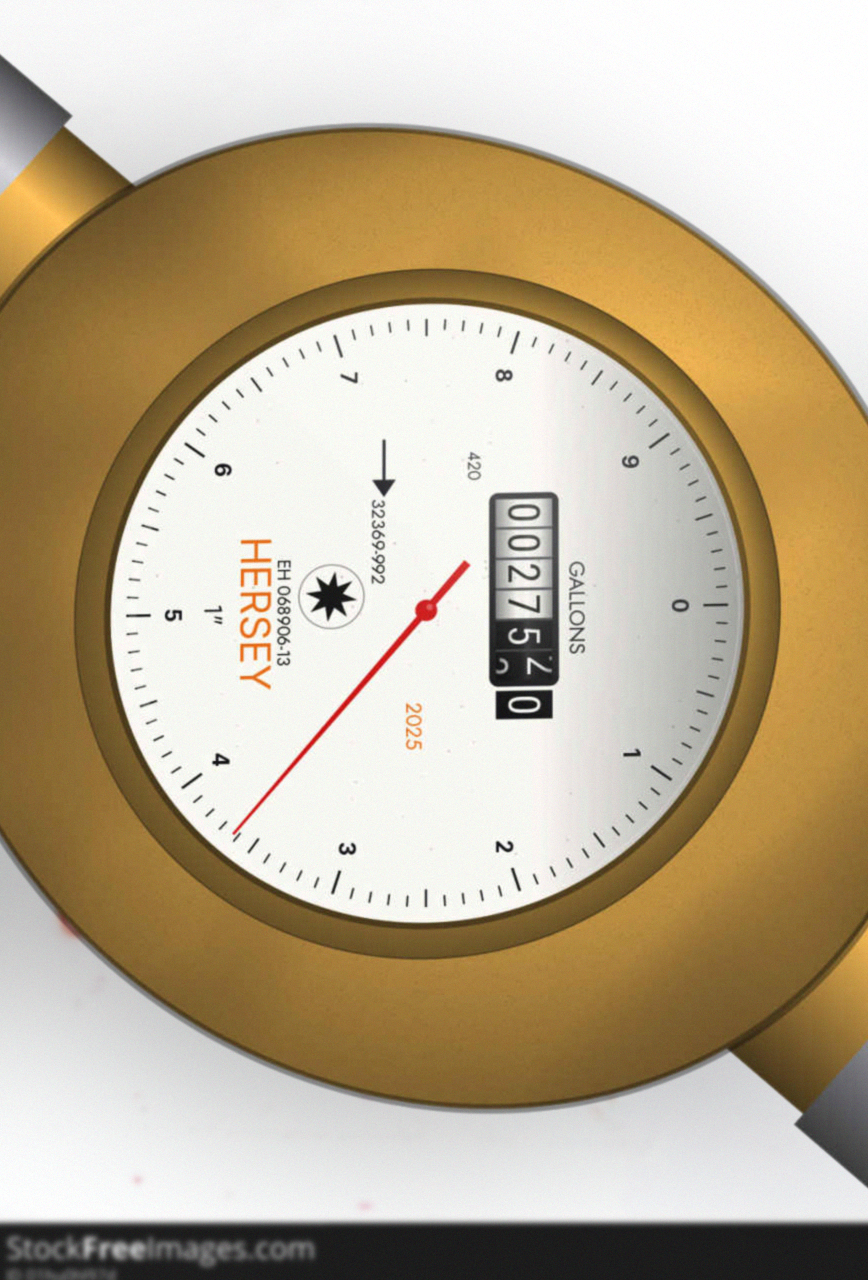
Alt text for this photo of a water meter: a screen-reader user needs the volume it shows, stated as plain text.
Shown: 27523.6 gal
